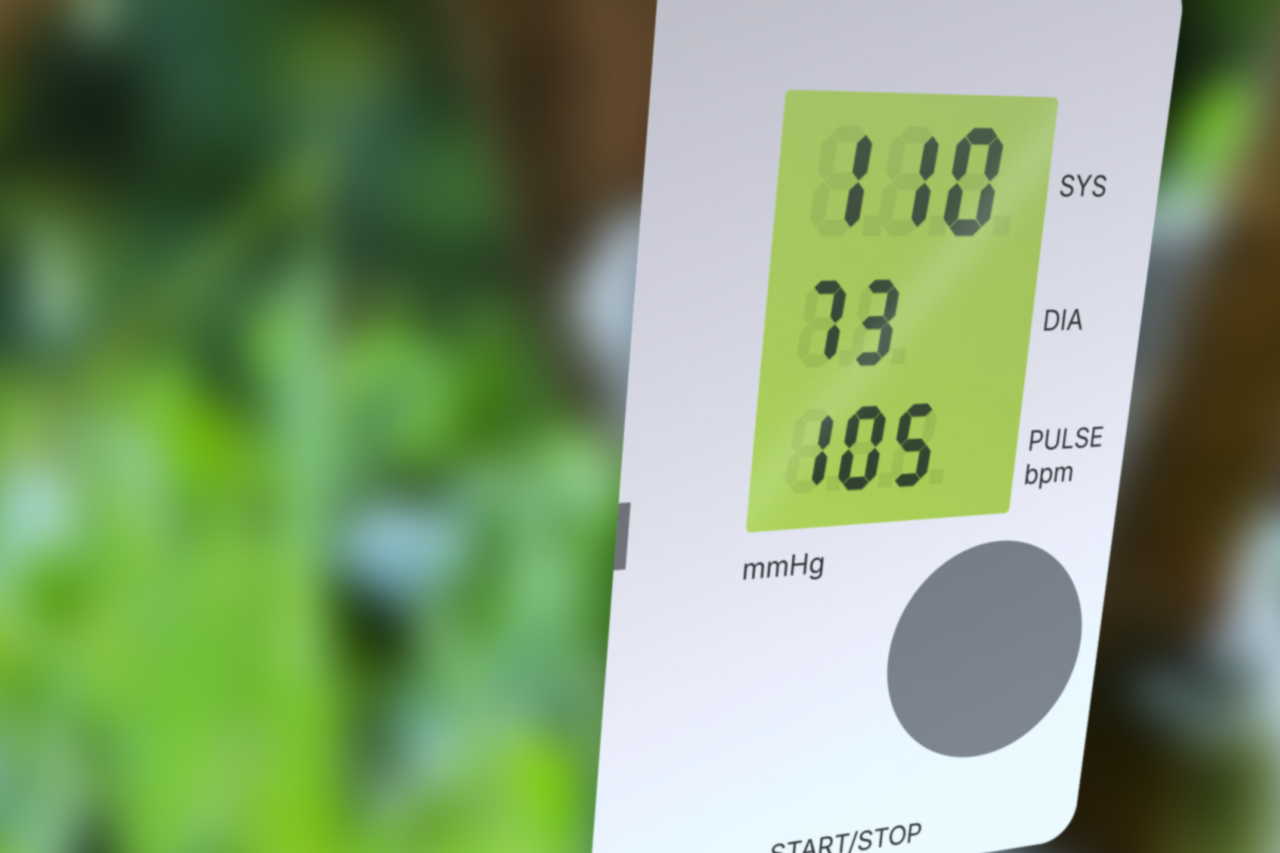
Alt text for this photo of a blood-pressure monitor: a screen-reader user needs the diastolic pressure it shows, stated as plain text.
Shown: 73 mmHg
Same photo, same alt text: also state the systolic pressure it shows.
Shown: 110 mmHg
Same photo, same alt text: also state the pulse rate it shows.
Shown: 105 bpm
